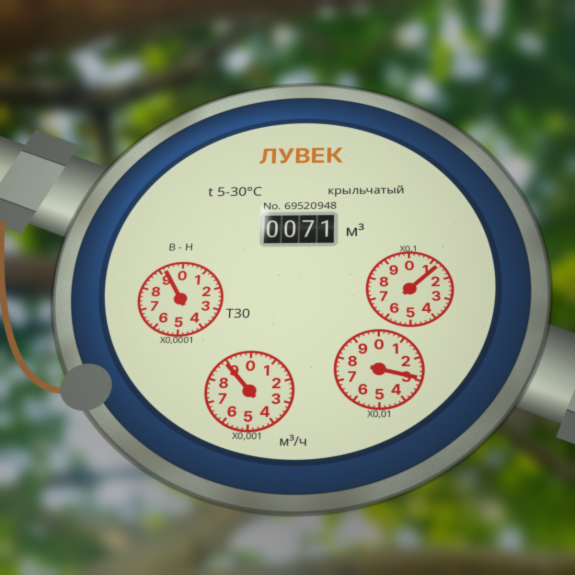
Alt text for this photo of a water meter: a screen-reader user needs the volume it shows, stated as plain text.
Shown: 71.1289 m³
